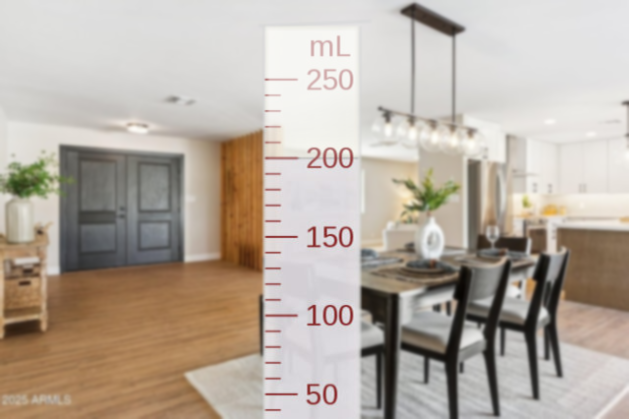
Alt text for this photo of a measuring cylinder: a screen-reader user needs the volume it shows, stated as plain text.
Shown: 200 mL
